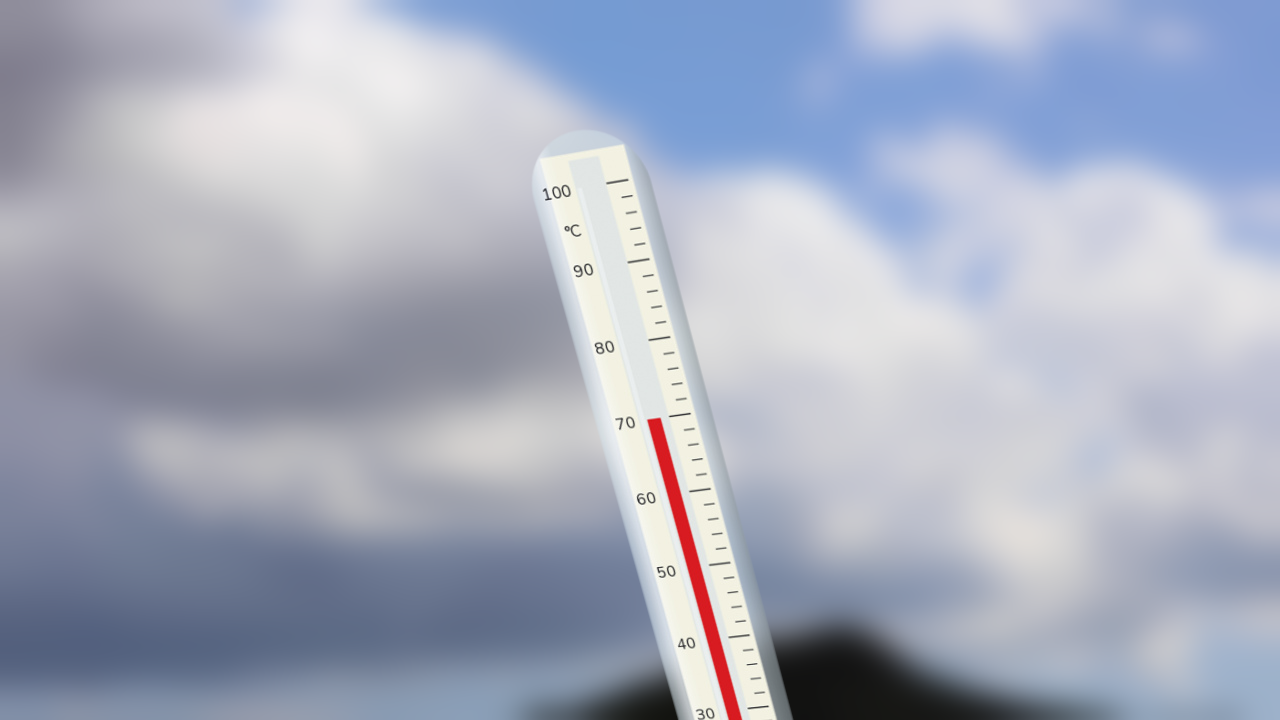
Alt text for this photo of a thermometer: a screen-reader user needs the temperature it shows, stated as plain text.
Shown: 70 °C
